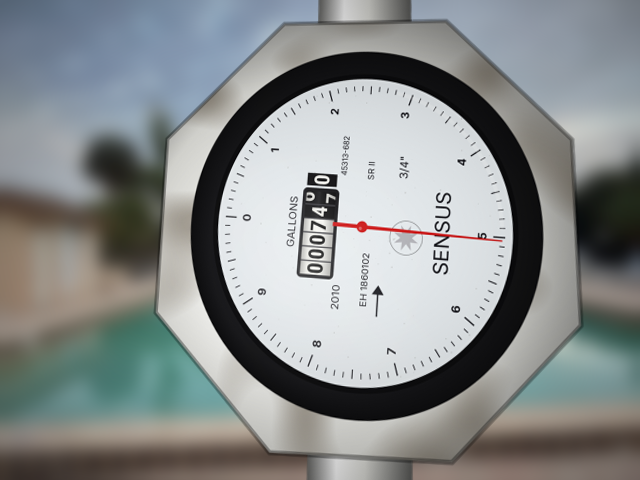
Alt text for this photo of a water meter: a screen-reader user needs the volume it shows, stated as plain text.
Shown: 7465.0 gal
